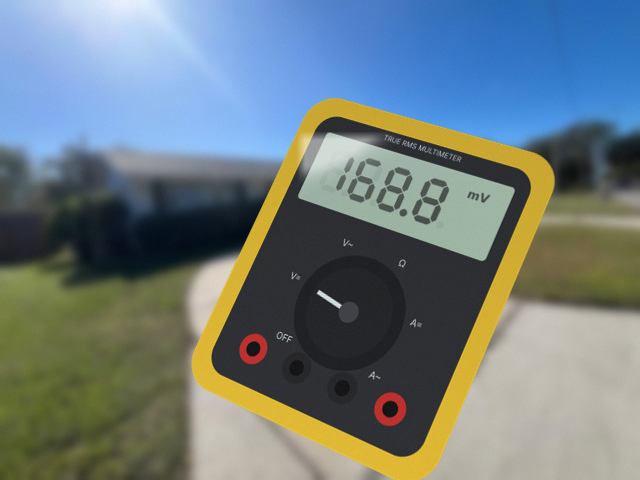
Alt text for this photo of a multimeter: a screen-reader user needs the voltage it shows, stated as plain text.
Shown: 168.8 mV
